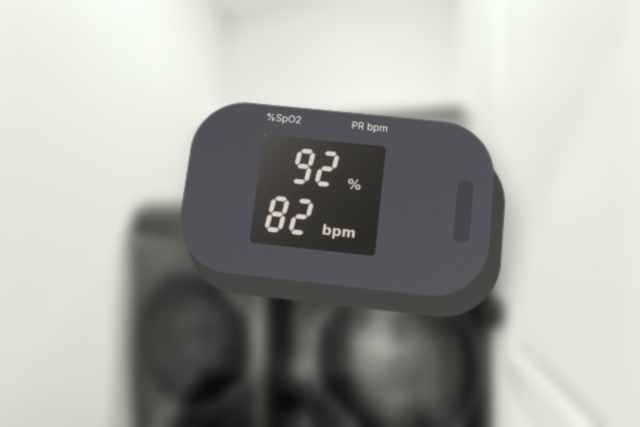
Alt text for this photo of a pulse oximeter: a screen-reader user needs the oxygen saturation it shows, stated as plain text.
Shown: 92 %
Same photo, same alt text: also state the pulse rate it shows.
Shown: 82 bpm
